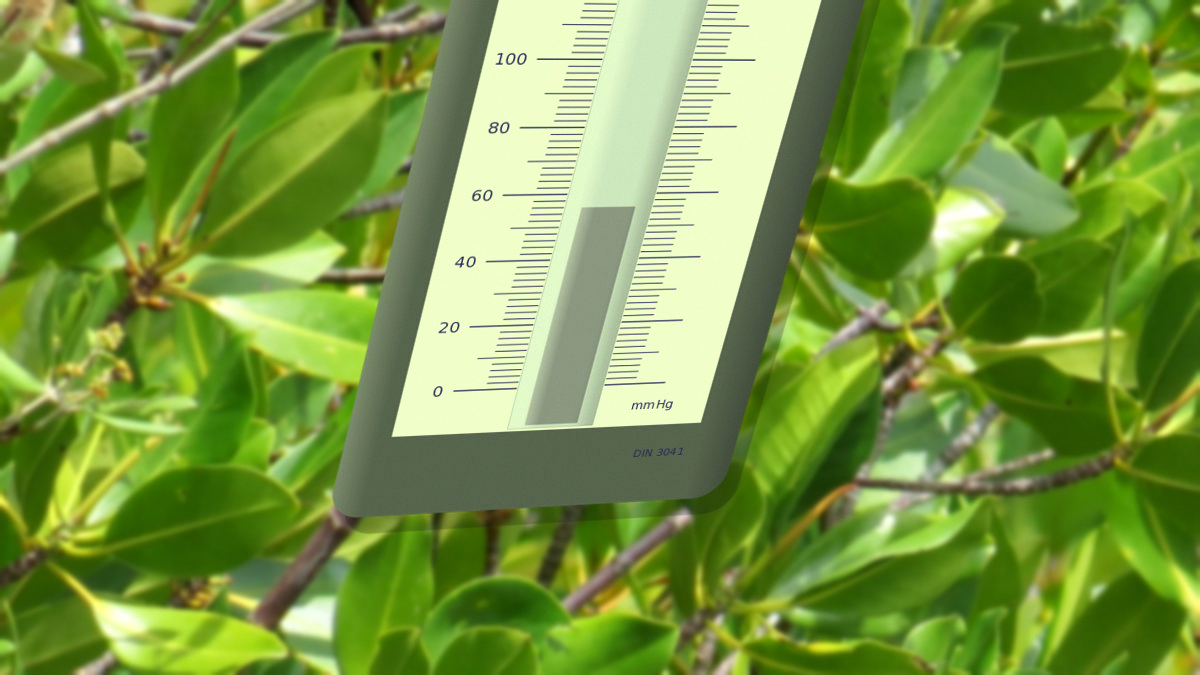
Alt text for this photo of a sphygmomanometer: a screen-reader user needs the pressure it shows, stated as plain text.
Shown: 56 mmHg
